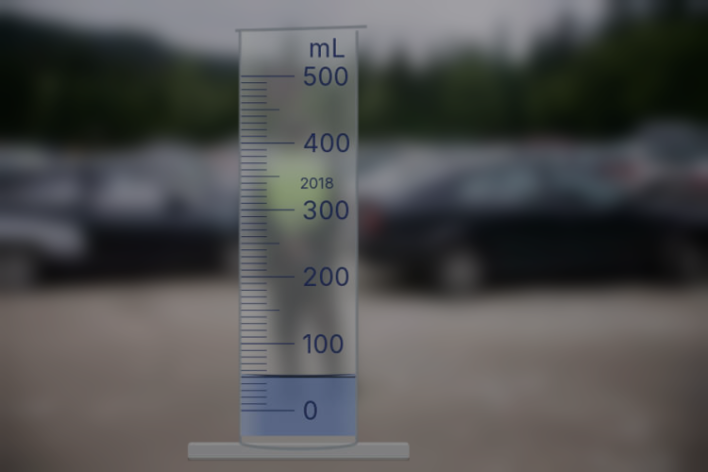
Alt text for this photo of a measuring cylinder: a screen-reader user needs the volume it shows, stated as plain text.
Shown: 50 mL
